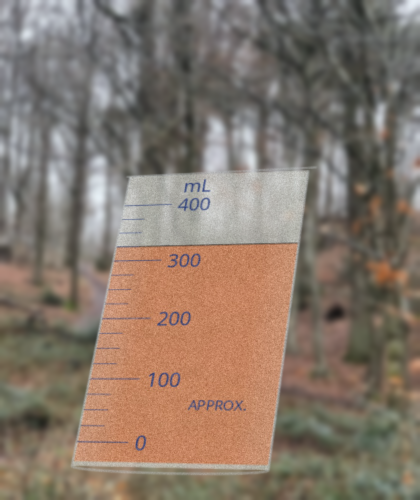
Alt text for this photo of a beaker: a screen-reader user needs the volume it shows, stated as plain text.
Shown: 325 mL
